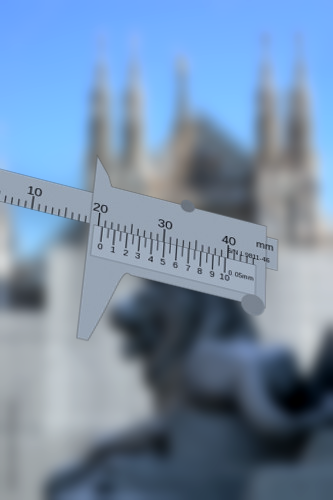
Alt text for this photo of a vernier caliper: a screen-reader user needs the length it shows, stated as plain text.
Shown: 20.6 mm
